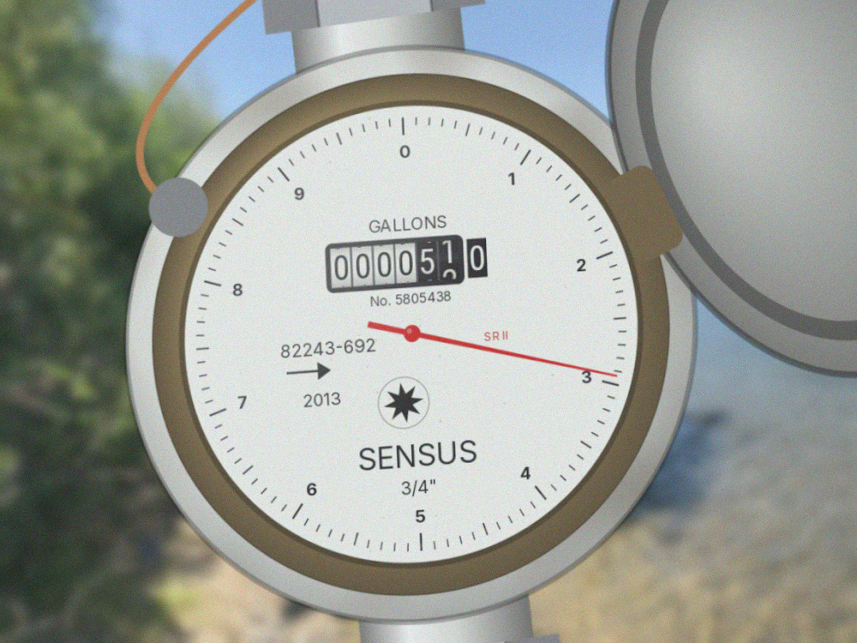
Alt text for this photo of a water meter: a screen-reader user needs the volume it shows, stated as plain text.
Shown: 512.9 gal
